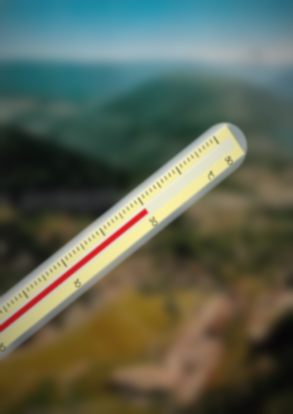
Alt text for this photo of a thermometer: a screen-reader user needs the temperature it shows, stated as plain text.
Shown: 30 °C
